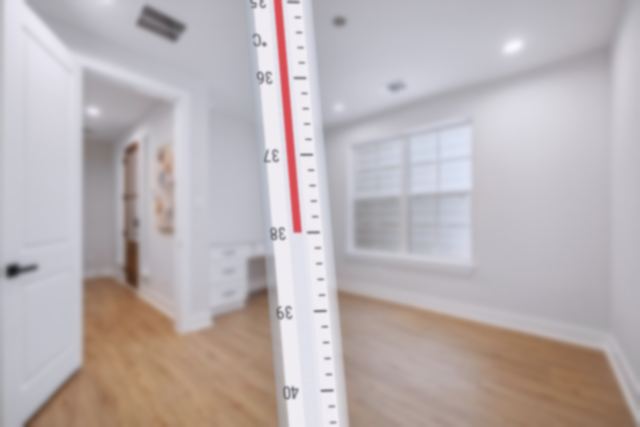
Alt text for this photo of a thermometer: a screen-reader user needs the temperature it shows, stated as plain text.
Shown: 38 °C
